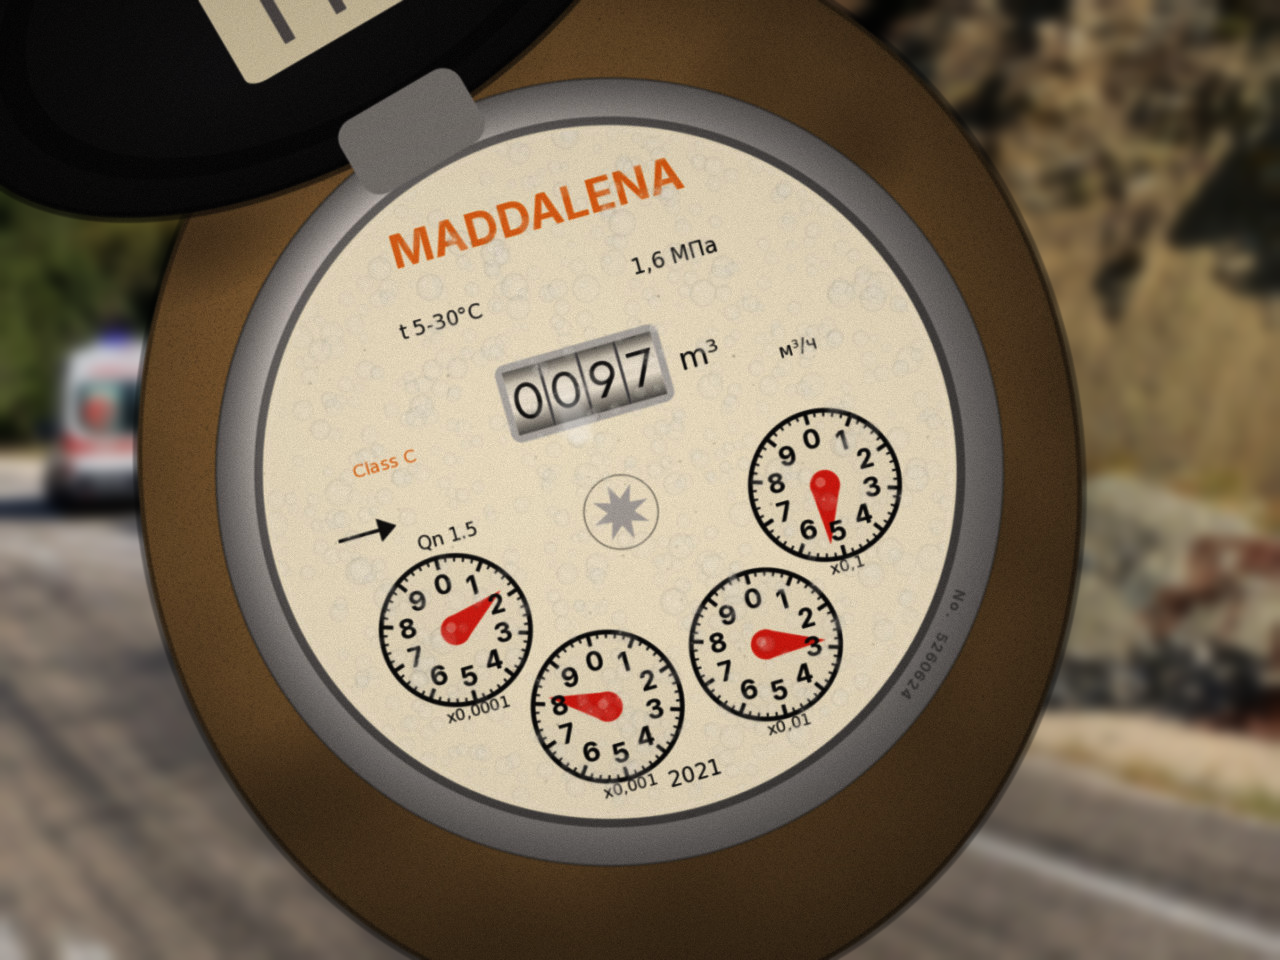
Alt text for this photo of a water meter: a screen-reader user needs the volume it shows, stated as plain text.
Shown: 97.5281 m³
